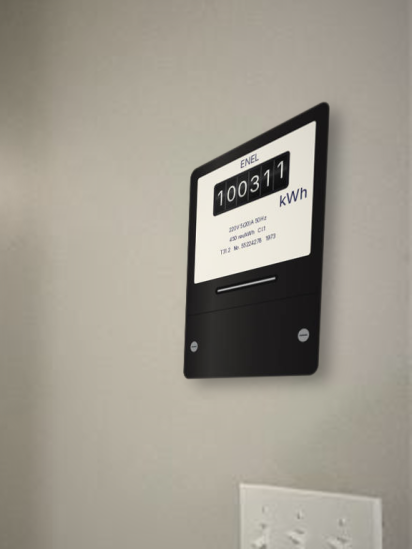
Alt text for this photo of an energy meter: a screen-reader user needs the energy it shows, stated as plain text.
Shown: 100311 kWh
